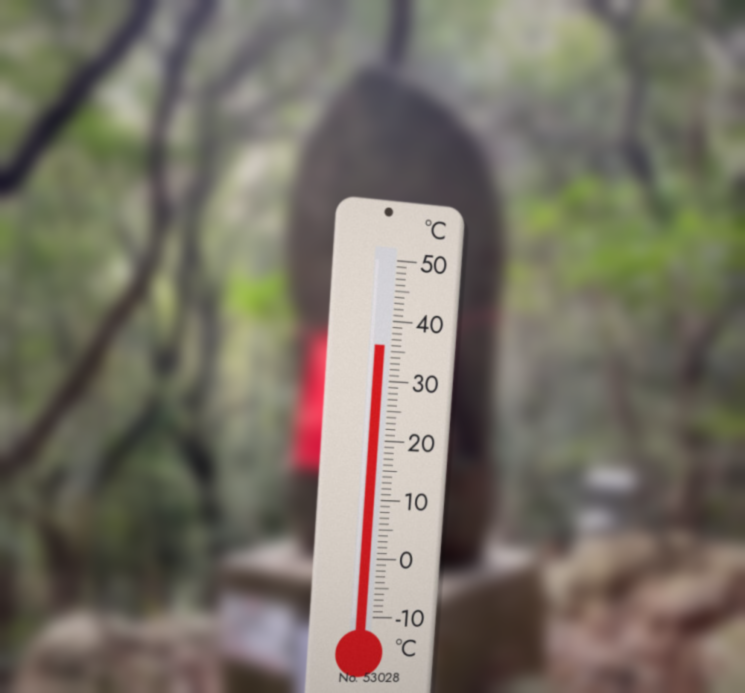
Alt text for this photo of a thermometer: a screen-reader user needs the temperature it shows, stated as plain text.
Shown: 36 °C
